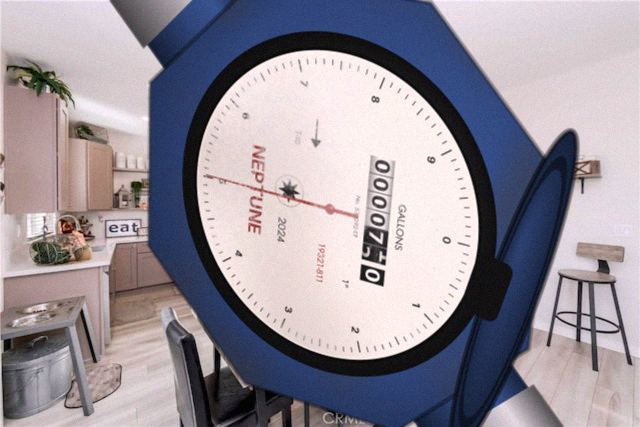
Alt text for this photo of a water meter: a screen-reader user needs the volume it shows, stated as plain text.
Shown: 715.0 gal
